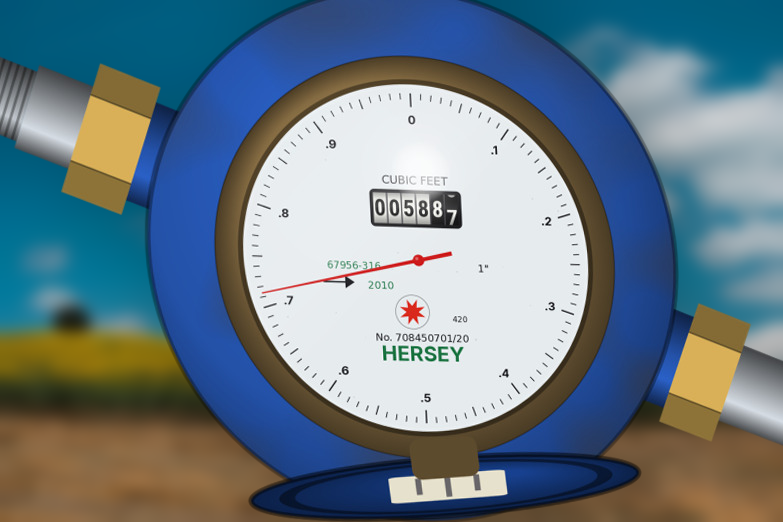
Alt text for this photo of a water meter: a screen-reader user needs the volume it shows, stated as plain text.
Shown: 5886.71 ft³
